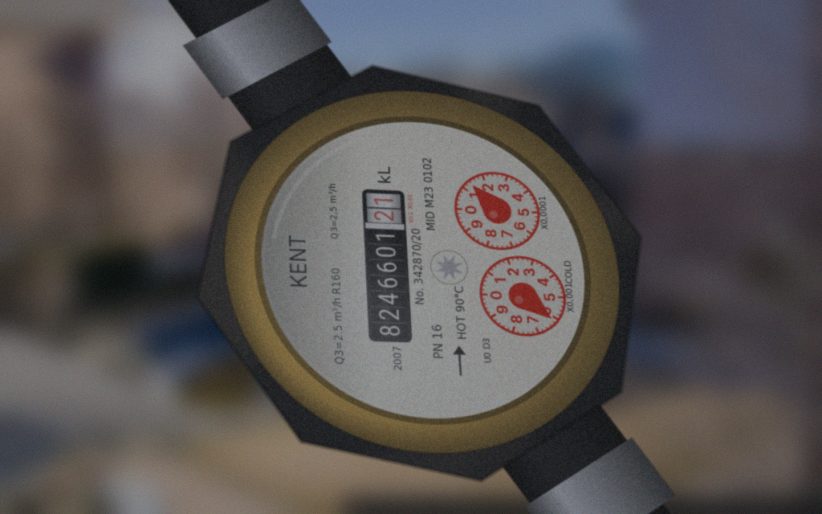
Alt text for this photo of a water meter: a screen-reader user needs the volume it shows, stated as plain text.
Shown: 8246601.2161 kL
